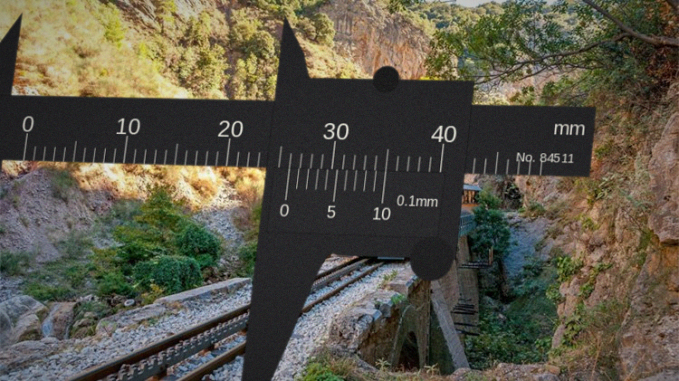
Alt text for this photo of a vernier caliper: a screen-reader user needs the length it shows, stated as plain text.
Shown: 26.0 mm
